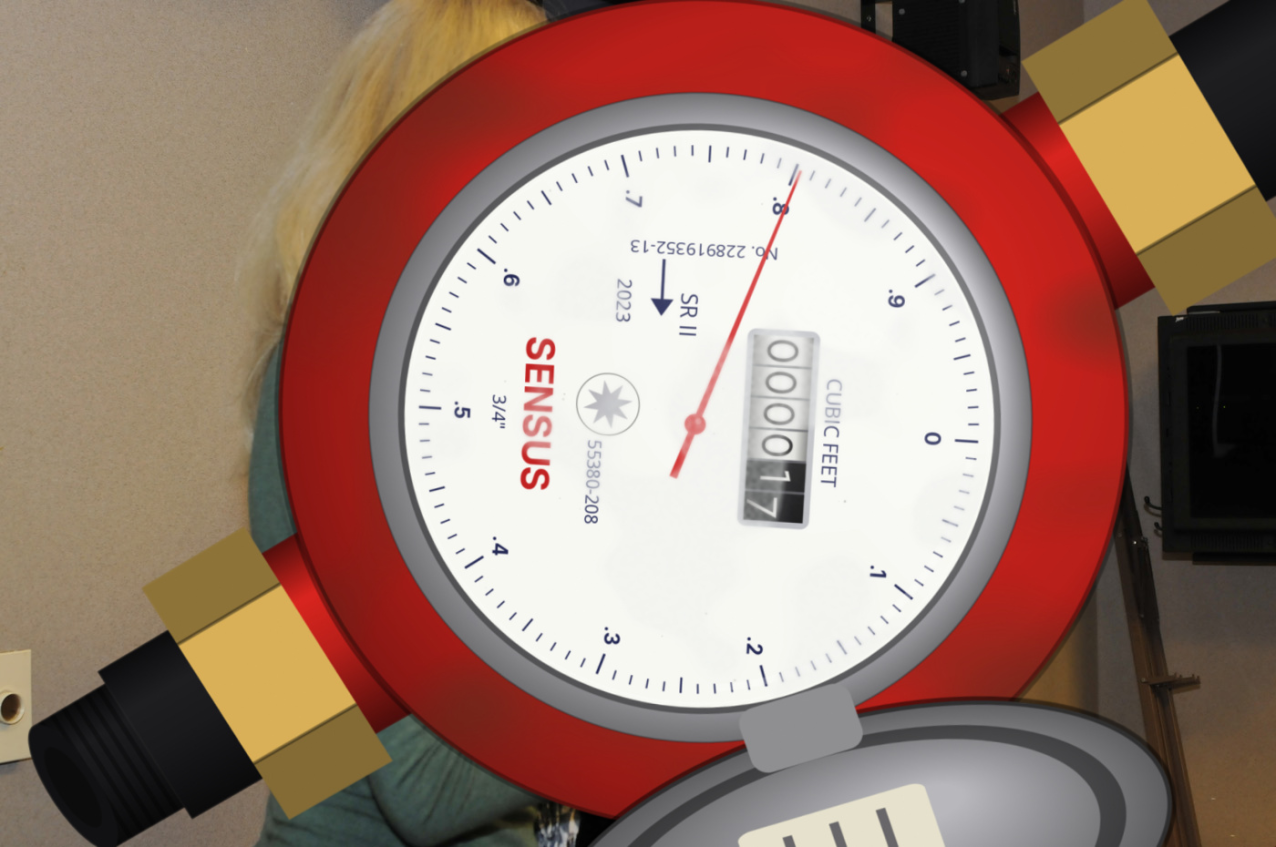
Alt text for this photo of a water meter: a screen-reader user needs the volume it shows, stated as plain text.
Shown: 16.80 ft³
